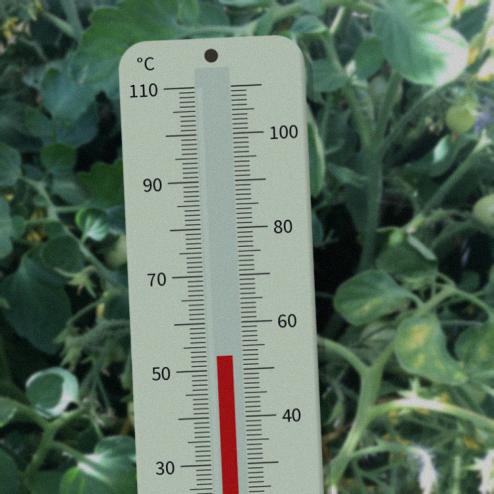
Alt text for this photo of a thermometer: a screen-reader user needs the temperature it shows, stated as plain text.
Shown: 53 °C
